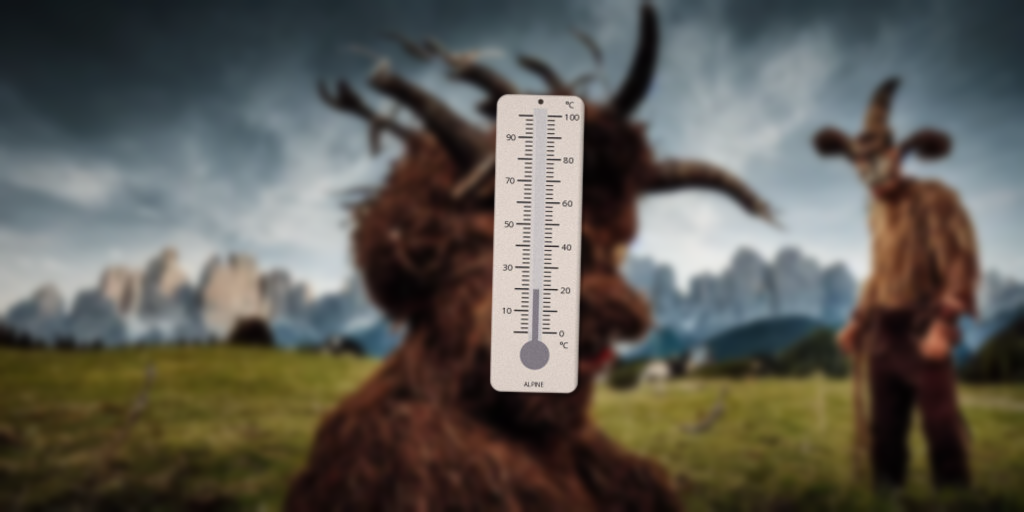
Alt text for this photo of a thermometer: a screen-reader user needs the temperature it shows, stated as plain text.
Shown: 20 °C
